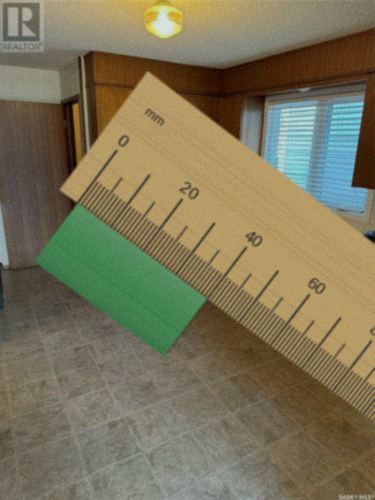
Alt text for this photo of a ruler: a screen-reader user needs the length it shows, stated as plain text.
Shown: 40 mm
